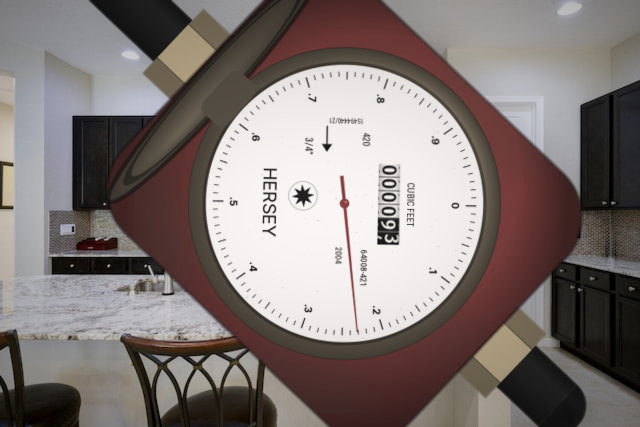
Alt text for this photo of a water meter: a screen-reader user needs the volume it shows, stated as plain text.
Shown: 93.23 ft³
